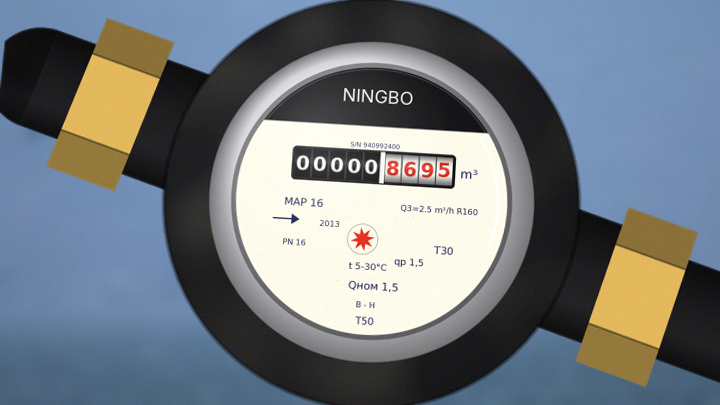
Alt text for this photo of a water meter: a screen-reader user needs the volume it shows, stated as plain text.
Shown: 0.8695 m³
